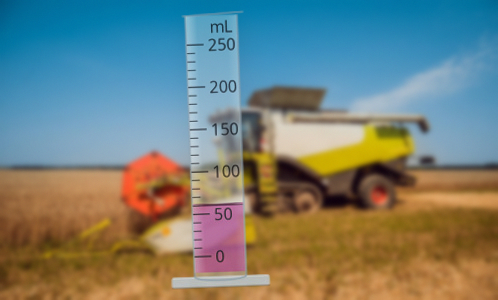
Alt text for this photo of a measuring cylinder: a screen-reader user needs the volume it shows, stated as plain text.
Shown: 60 mL
